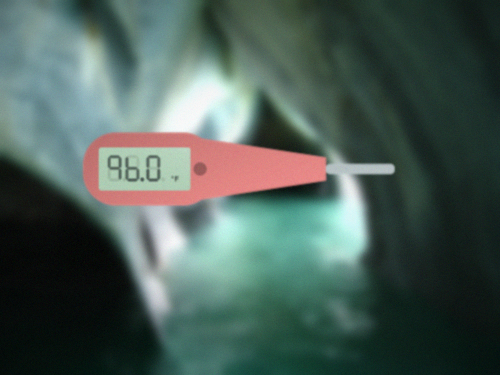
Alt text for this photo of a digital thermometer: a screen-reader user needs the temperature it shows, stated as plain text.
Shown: 96.0 °F
